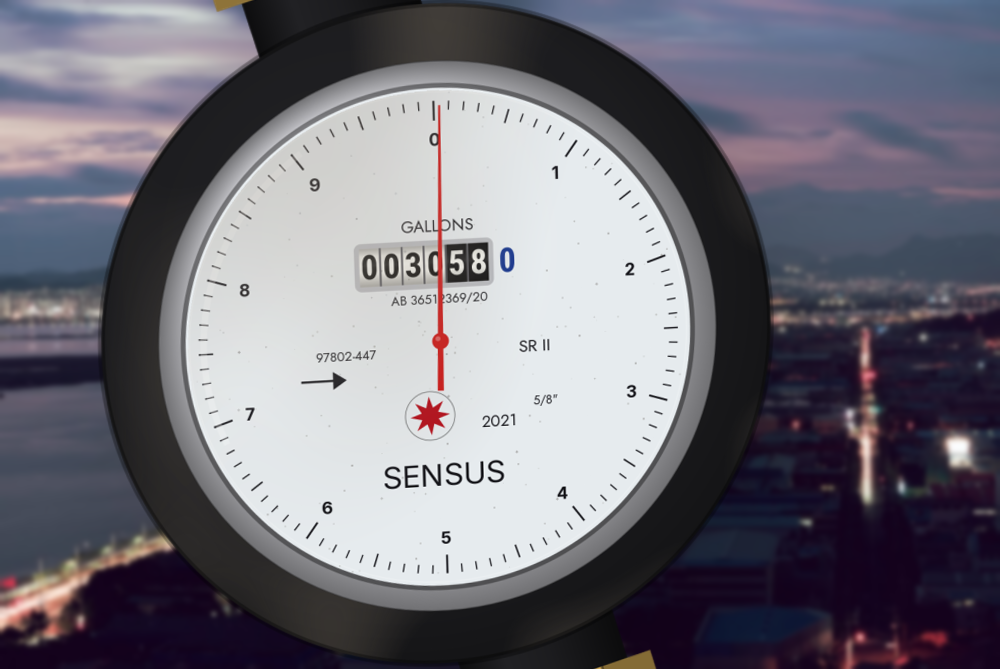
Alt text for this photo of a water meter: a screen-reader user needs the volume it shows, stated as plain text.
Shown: 30580.0 gal
